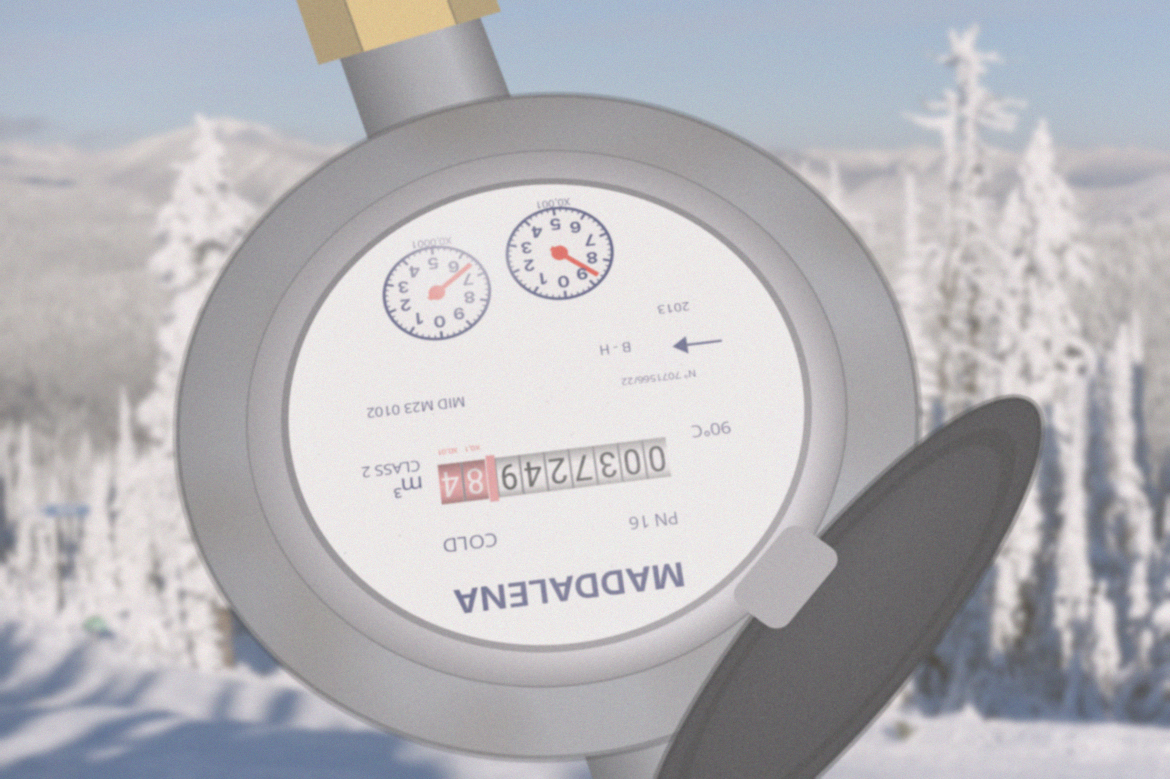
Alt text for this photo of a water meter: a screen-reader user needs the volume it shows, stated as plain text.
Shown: 37249.8486 m³
